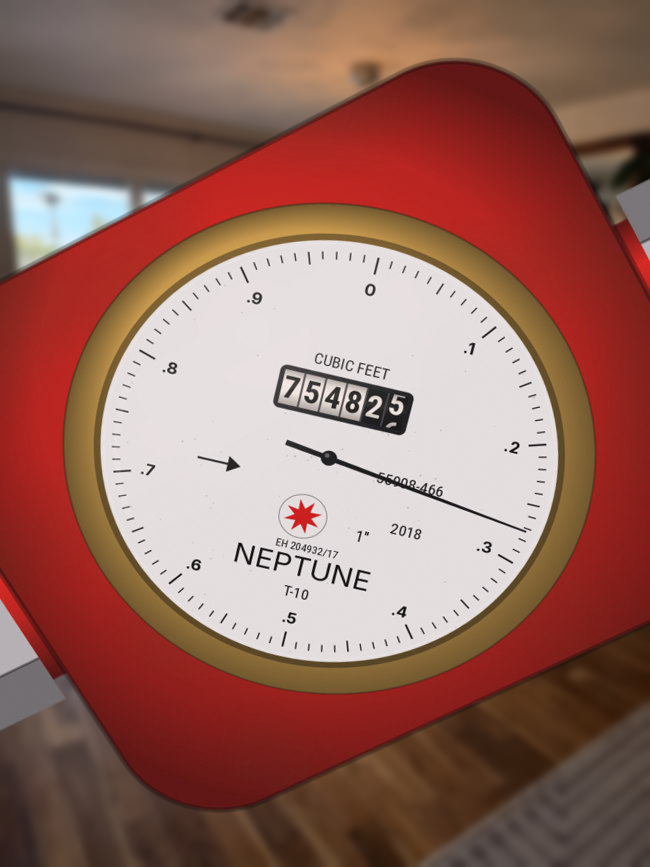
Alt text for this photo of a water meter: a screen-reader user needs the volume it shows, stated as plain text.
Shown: 754825.27 ft³
